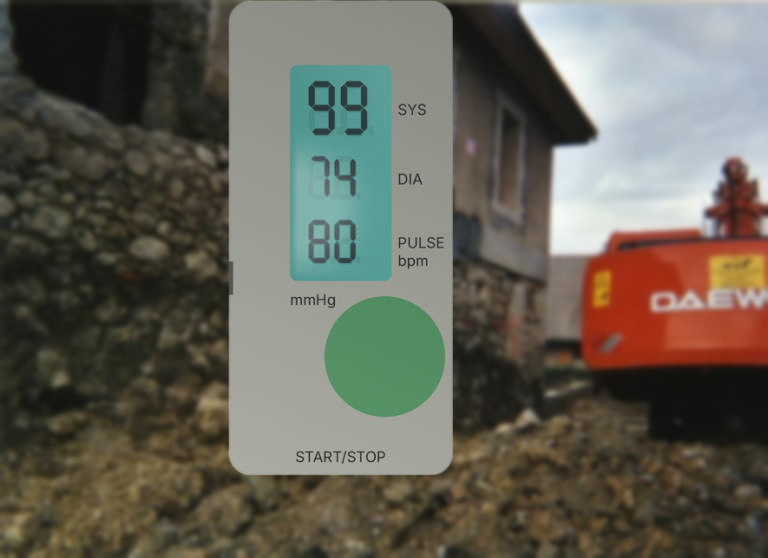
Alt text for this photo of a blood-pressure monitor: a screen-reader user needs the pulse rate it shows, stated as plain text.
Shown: 80 bpm
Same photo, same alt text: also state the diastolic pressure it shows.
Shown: 74 mmHg
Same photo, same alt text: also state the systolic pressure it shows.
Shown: 99 mmHg
